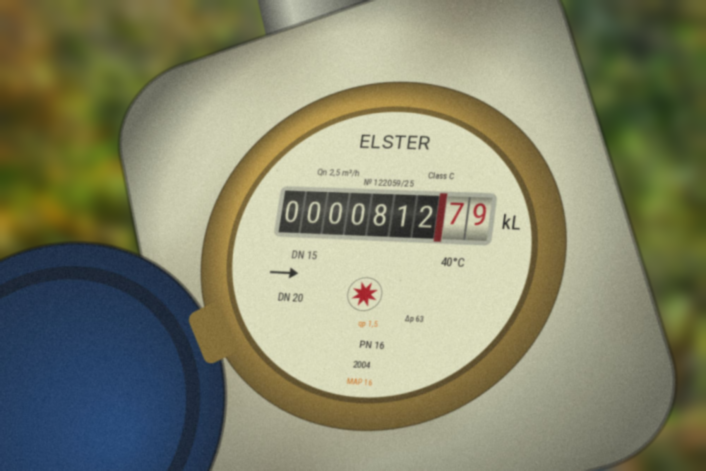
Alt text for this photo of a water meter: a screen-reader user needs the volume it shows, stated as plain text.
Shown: 812.79 kL
